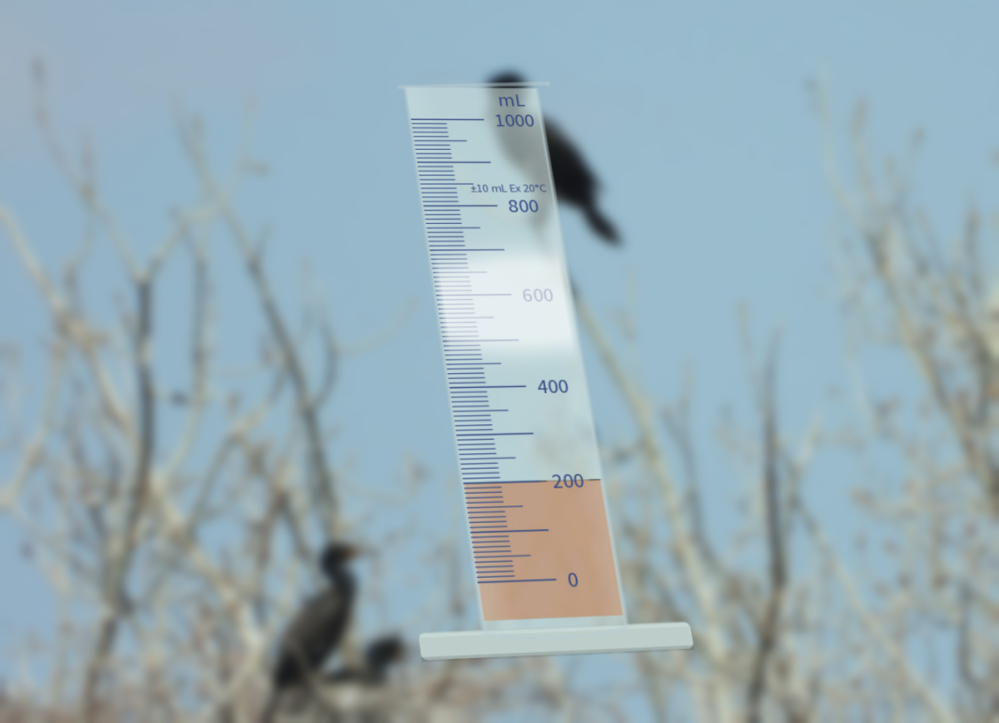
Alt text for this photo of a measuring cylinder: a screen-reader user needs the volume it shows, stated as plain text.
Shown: 200 mL
